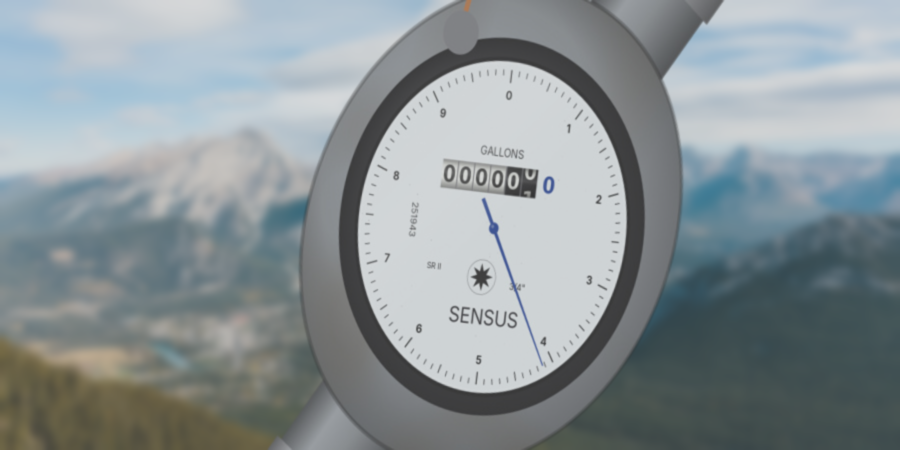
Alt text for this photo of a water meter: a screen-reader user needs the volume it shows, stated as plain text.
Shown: 4.1 gal
